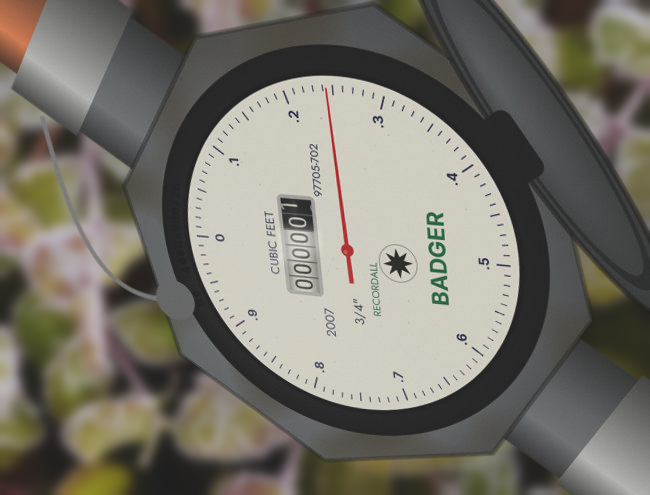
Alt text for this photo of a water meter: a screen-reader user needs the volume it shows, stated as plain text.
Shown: 1.24 ft³
